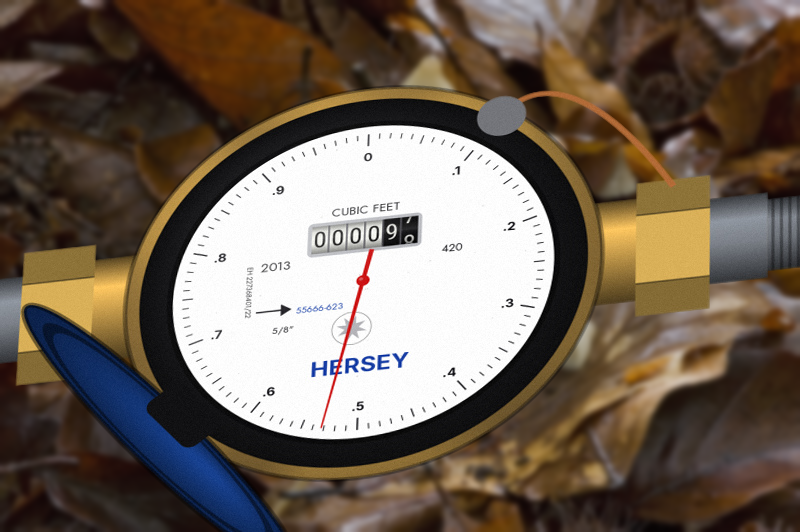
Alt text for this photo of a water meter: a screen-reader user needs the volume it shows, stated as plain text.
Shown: 97.53 ft³
